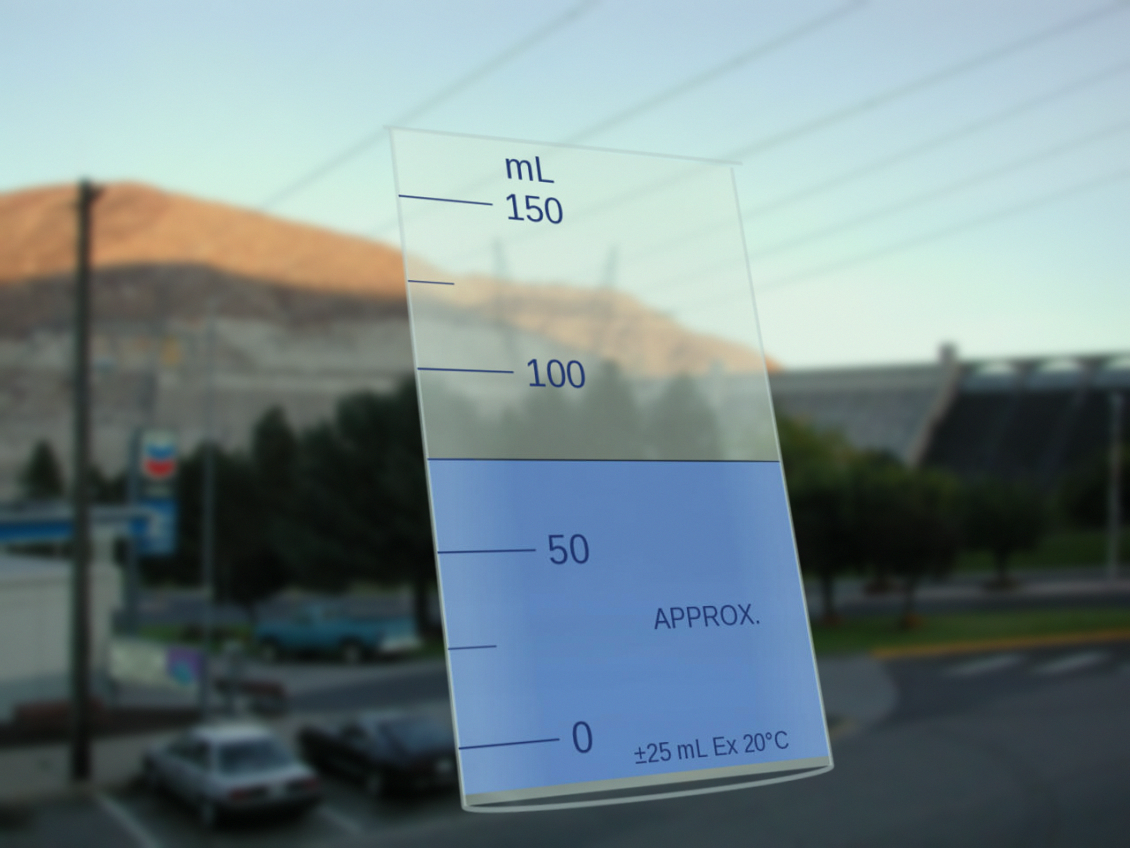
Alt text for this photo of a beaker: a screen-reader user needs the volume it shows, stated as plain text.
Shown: 75 mL
